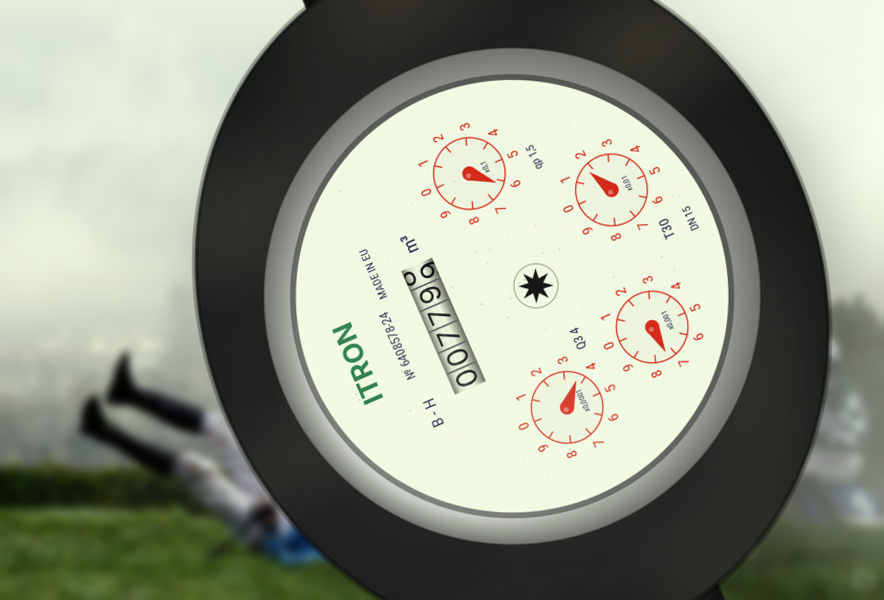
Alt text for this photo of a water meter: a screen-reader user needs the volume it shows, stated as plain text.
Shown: 7798.6173 m³
